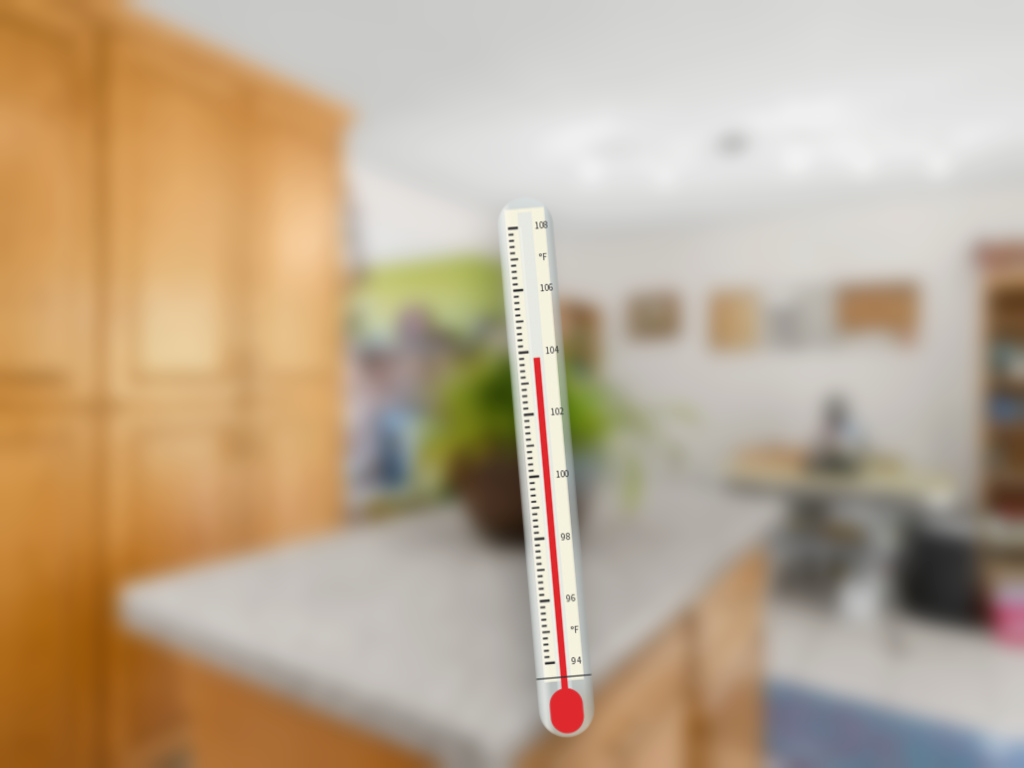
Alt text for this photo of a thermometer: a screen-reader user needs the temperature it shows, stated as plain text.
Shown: 103.8 °F
